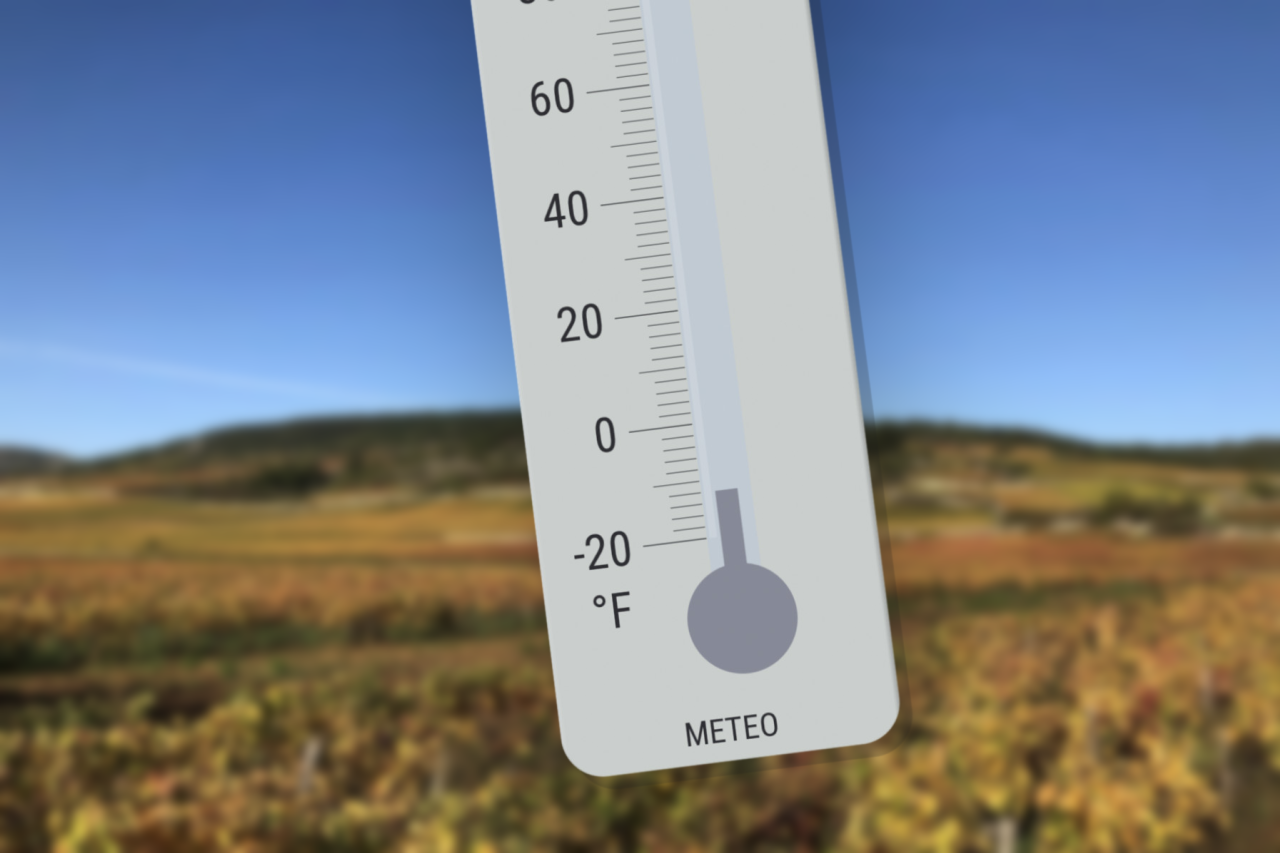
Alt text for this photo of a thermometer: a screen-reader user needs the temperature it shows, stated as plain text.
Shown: -12 °F
